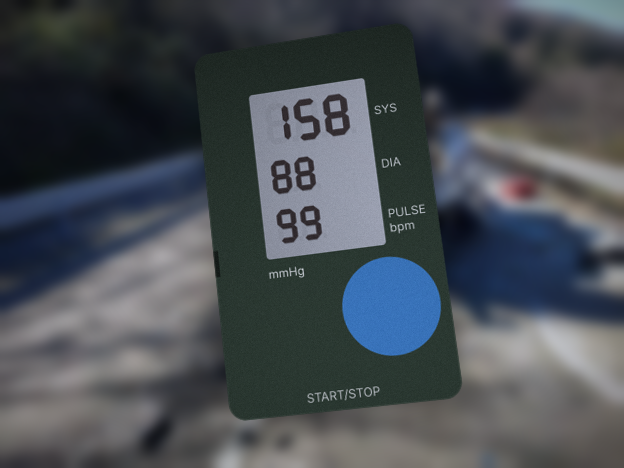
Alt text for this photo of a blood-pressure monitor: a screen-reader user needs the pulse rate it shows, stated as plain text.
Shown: 99 bpm
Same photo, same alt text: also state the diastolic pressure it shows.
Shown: 88 mmHg
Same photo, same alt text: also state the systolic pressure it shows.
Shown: 158 mmHg
